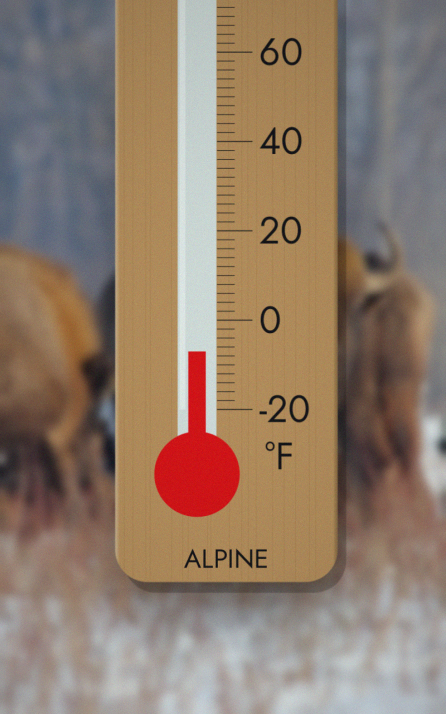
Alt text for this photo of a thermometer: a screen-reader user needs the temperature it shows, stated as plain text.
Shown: -7 °F
